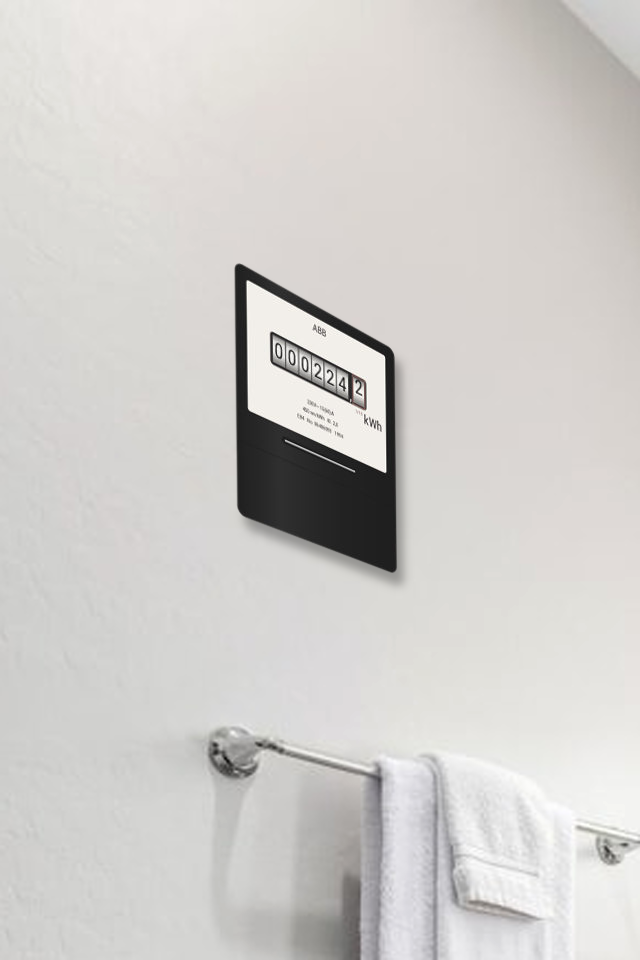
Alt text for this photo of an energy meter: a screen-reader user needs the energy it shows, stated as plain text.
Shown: 224.2 kWh
